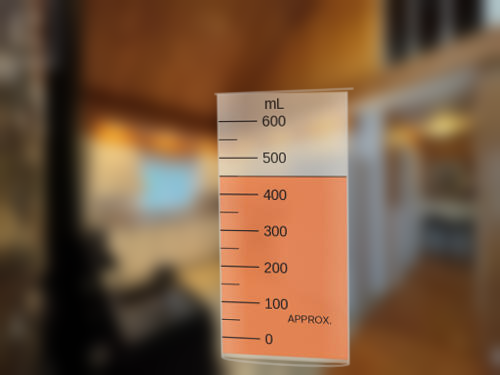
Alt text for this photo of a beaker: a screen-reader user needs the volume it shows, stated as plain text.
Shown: 450 mL
